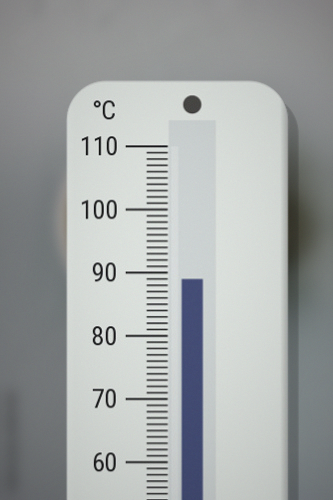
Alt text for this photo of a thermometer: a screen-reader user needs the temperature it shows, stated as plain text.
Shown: 89 °C
